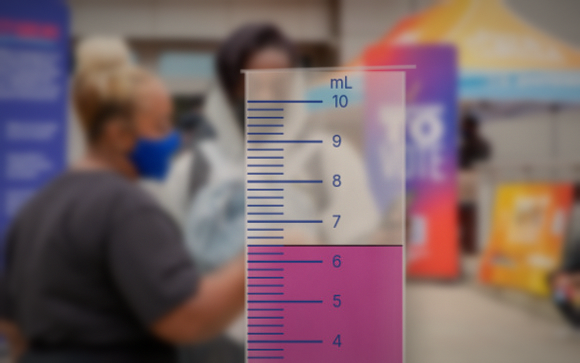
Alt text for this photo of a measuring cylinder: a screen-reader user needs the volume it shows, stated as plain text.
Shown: 6.4 mL
